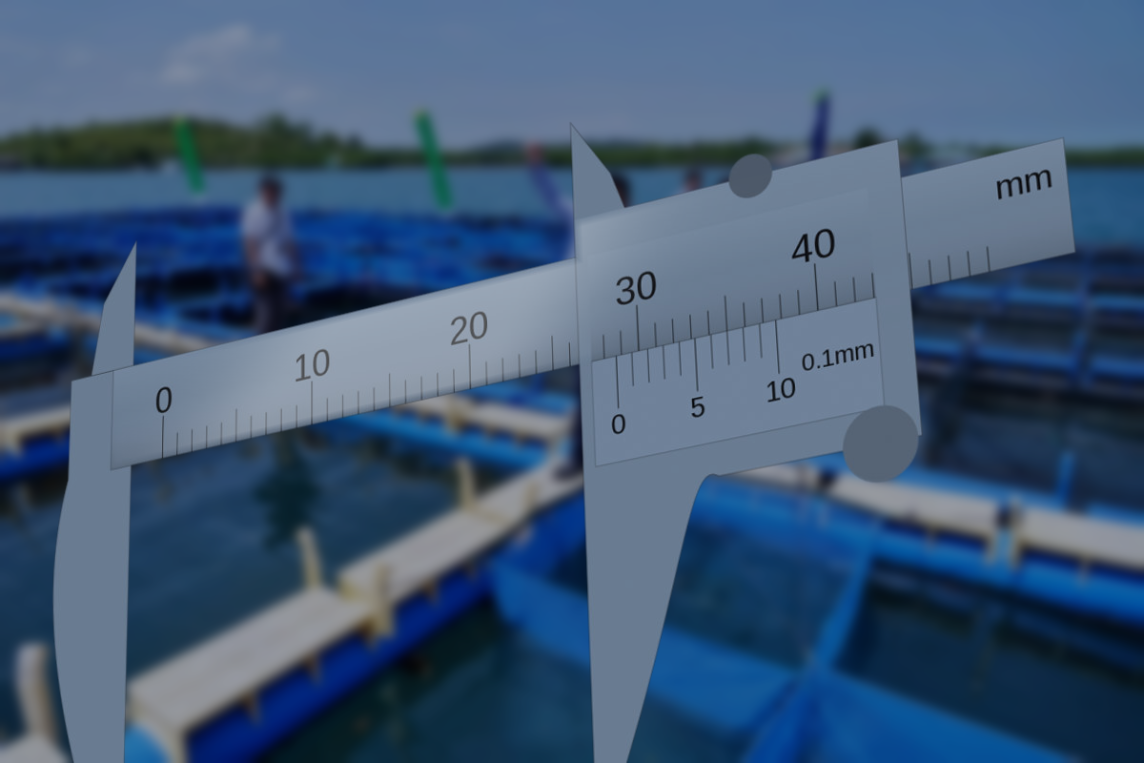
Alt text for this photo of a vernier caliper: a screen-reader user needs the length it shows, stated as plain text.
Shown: 28.7 mm
